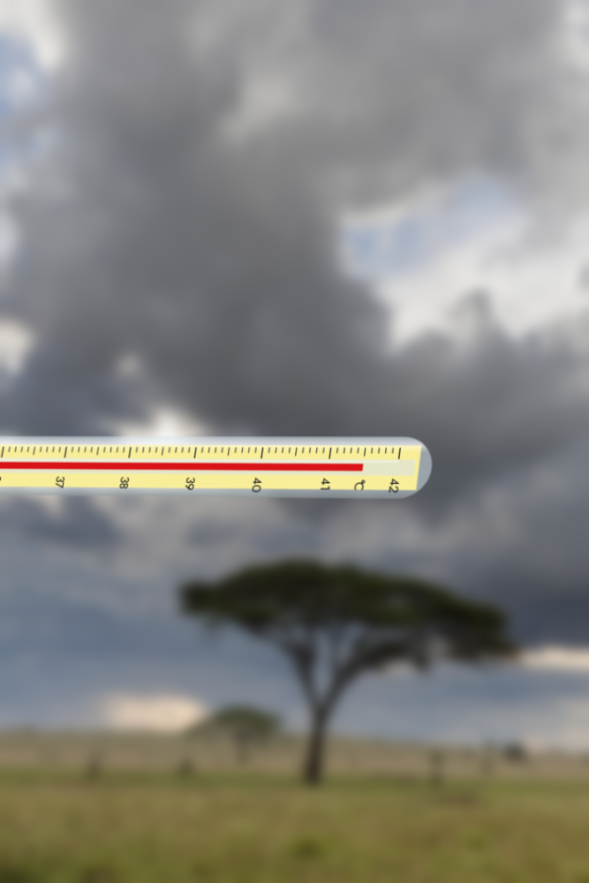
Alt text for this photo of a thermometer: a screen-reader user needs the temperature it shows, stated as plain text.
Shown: 41.5 °C
